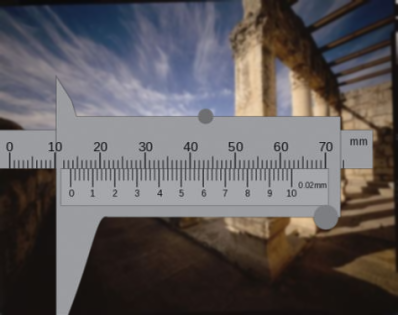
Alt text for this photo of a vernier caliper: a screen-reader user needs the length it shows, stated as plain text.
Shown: 13.5 mm
